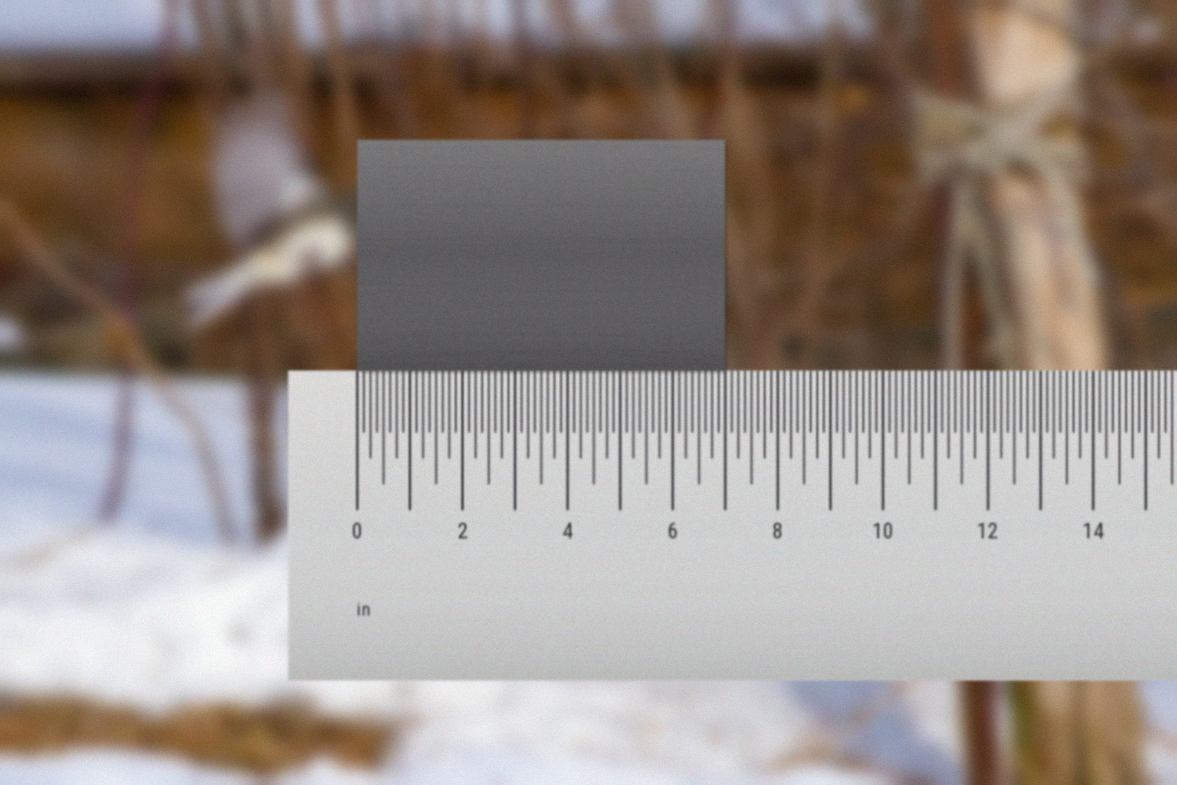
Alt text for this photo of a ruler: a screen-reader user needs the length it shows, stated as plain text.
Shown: 7 in
